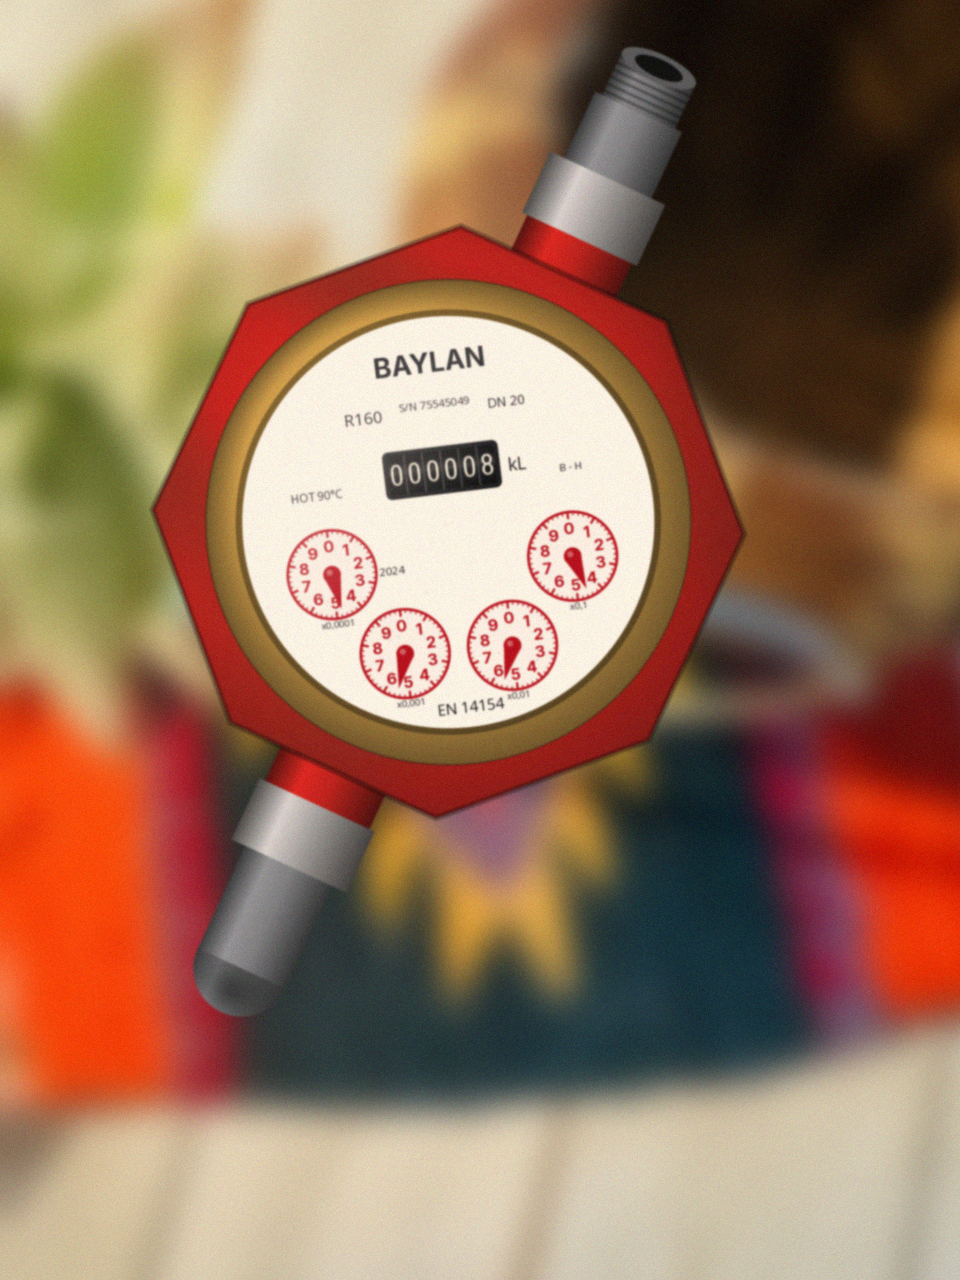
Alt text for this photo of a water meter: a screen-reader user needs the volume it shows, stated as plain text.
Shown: 8.4554 kL
